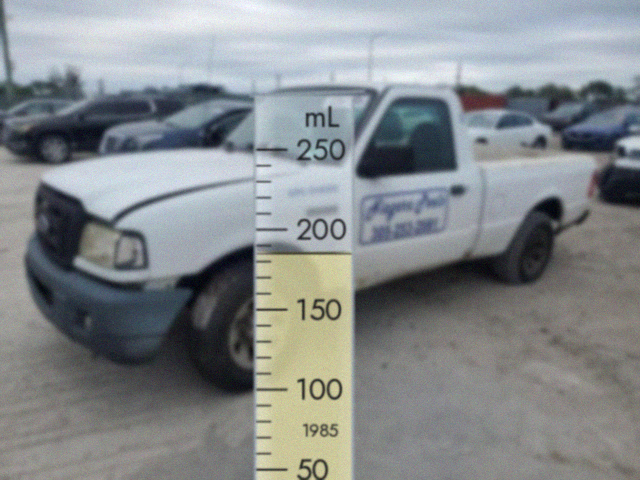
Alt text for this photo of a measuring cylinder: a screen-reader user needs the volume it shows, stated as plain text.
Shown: 185 mL
